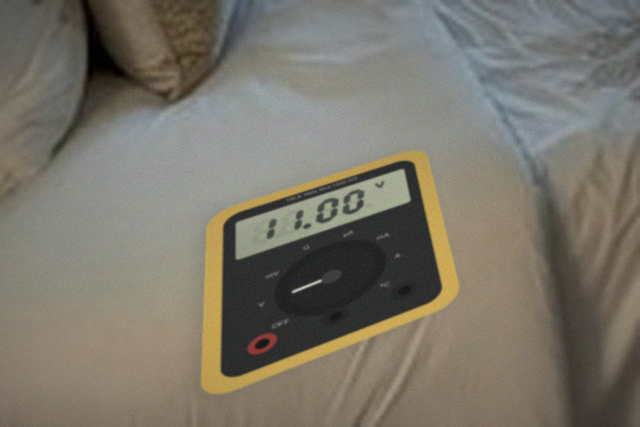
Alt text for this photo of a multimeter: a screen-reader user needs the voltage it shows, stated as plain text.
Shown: 11.00 V
